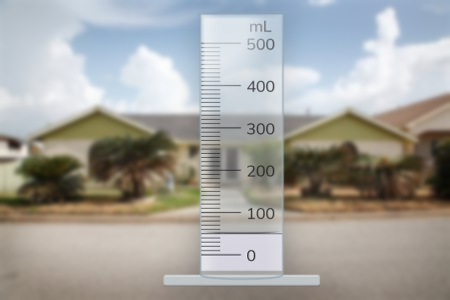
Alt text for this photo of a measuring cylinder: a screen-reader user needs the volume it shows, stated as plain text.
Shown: 50 mL
